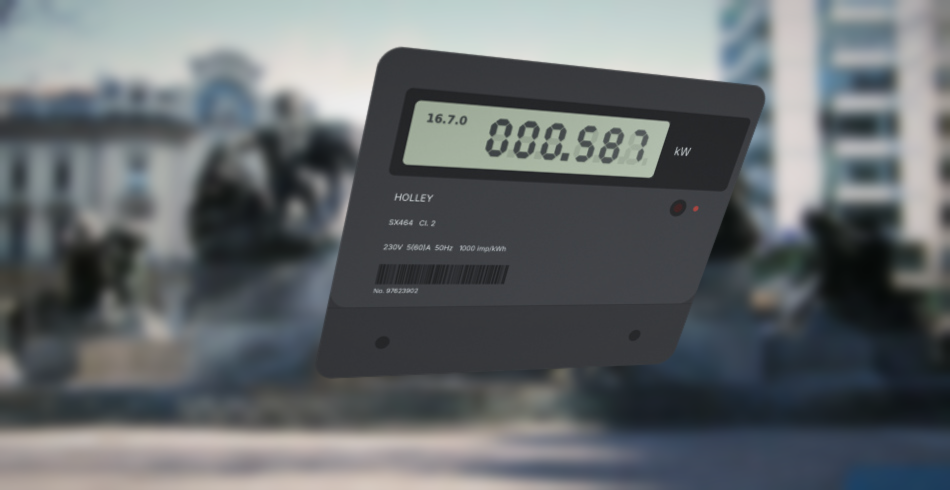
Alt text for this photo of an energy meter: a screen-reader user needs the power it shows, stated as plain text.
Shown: 0.587 kW
